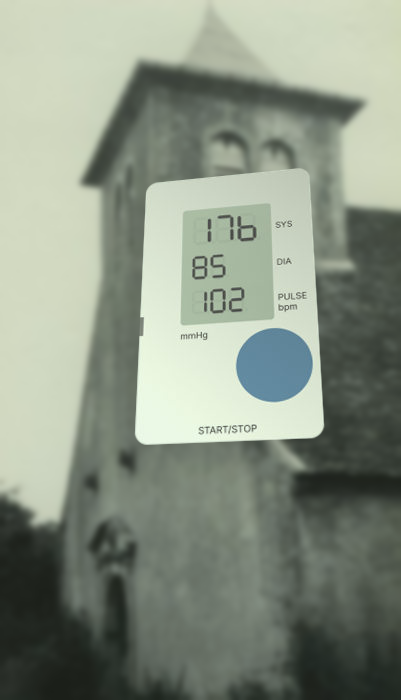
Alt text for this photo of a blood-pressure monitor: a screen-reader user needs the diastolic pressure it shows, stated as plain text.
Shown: 85 mmHg
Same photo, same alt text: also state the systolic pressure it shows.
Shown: 176 mmHg
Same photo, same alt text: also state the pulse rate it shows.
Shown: 102 bpm
